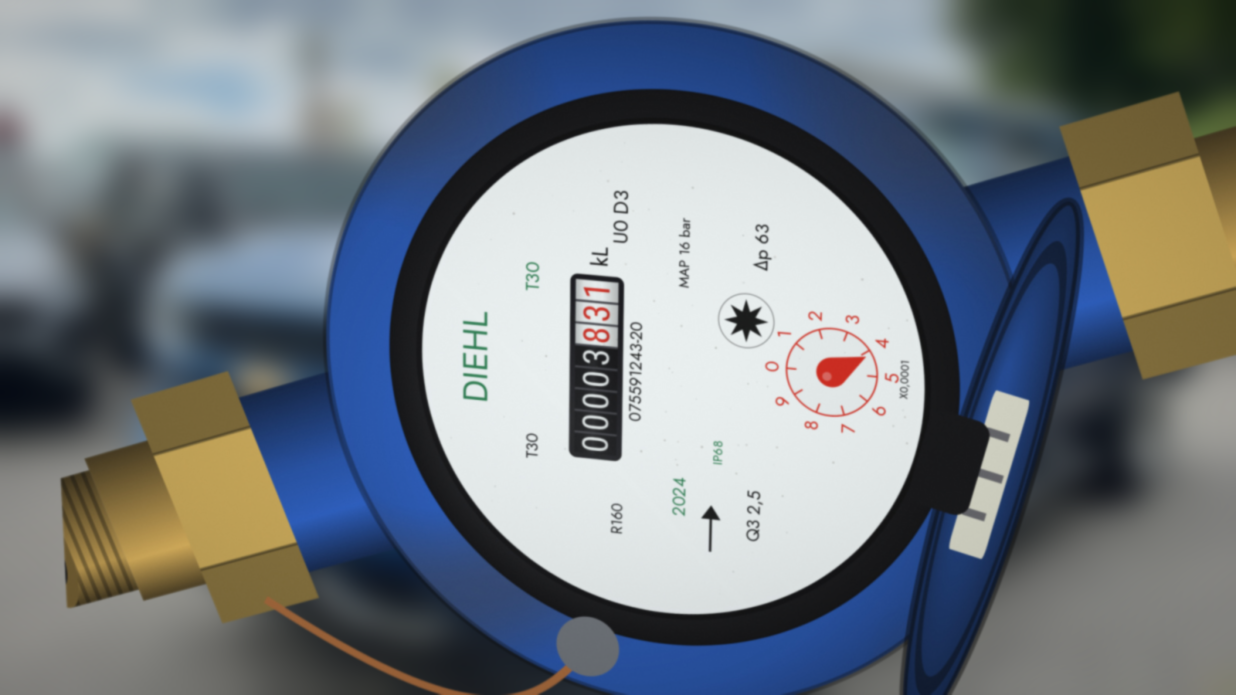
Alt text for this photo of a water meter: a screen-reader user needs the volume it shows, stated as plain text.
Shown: 3.8314 kL
